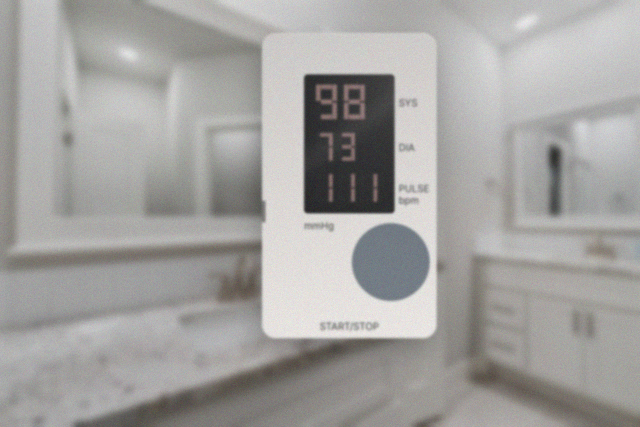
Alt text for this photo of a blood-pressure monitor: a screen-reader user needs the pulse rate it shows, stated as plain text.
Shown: 111 bpm
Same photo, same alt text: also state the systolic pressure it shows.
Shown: 98 mmHg
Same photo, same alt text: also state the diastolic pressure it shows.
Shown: 73 mmHg
